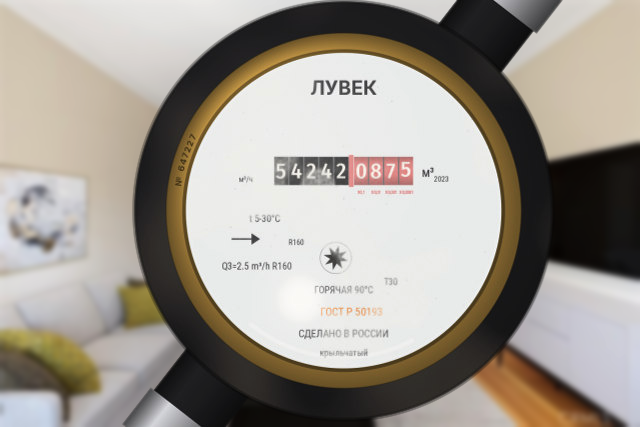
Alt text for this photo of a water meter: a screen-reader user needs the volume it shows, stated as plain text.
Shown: 54242.0875 m³
